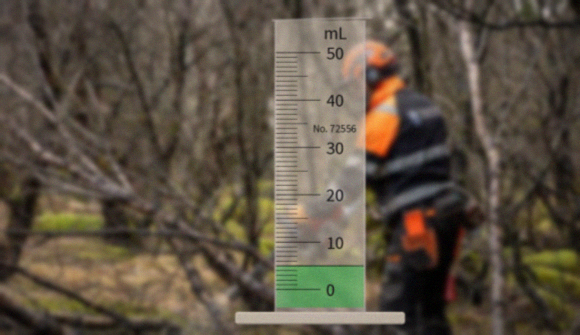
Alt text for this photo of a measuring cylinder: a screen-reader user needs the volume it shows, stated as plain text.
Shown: 5 mL
